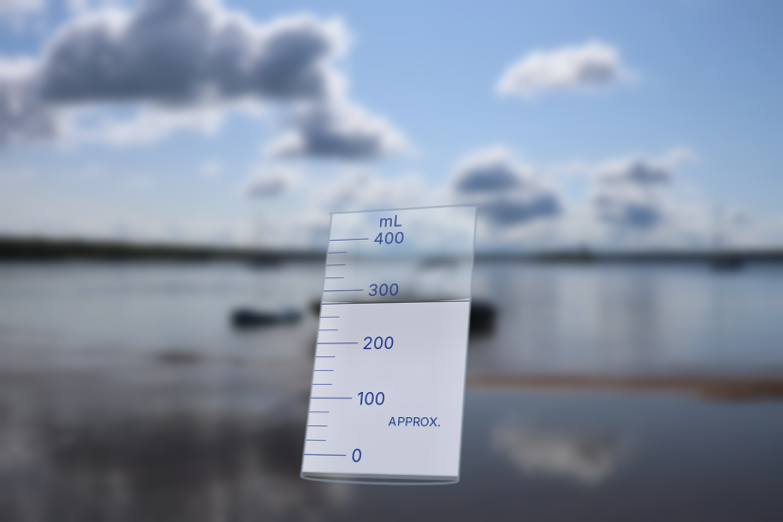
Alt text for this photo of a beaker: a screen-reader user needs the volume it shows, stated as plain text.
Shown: 275 mL
